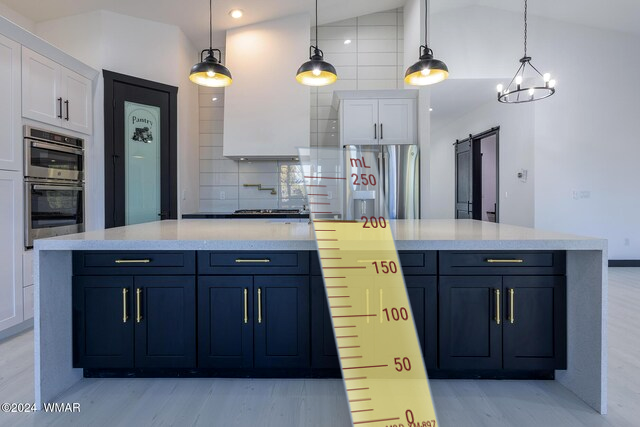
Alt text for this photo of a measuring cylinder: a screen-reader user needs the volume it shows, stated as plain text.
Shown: 200 mL
